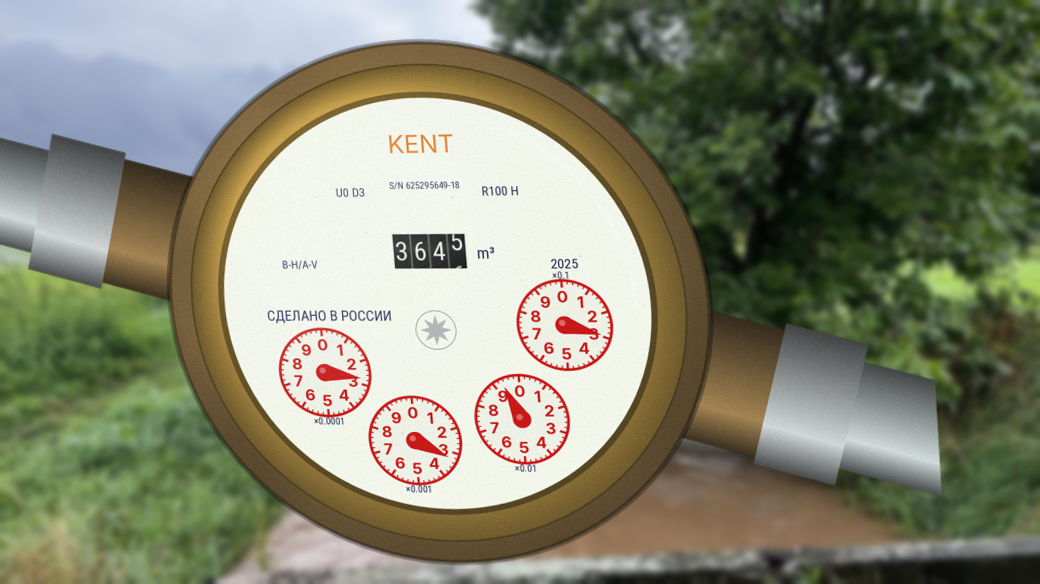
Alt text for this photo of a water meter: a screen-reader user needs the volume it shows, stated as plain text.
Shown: 3645.2932 m³
